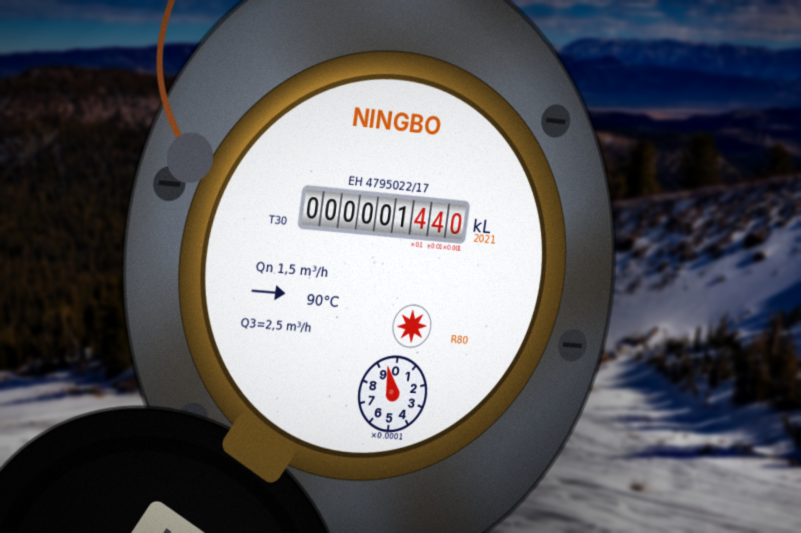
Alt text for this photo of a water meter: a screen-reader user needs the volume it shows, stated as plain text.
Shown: 1.4399 kL
